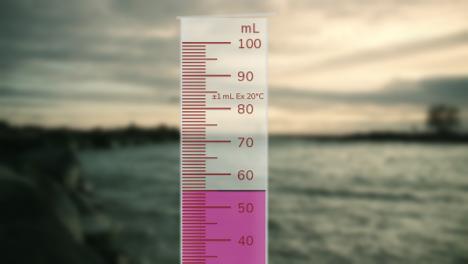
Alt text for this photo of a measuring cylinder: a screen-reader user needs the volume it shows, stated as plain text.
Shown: 55 mL
